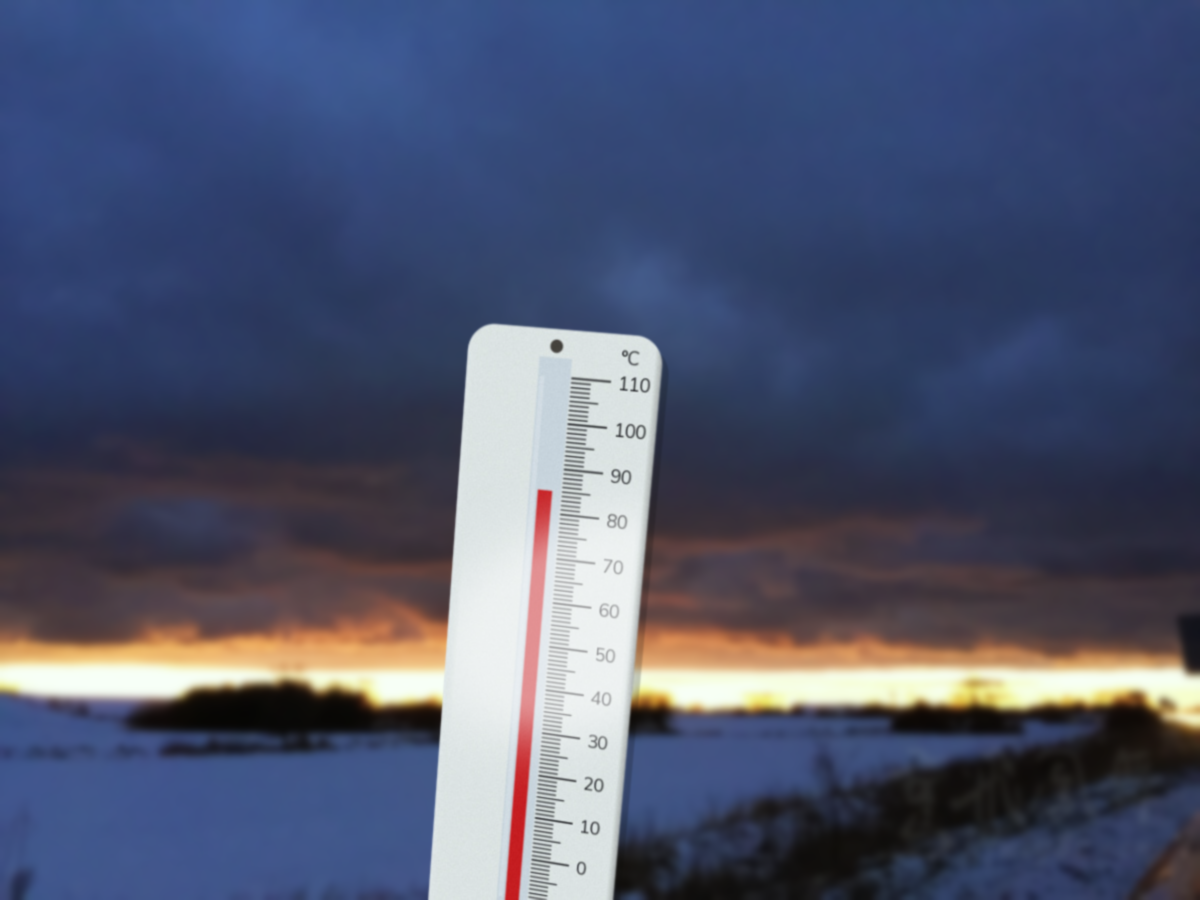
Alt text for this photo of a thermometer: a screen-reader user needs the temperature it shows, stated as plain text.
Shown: 85 °C
